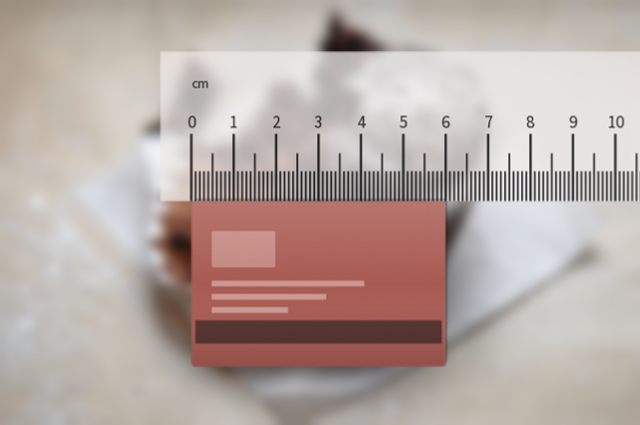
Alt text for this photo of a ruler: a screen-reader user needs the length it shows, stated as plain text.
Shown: 6 cm
